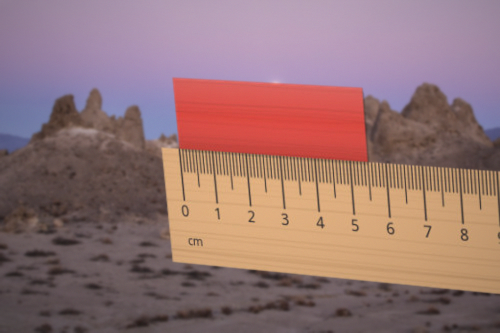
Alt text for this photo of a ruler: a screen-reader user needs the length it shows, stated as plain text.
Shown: 5.5 cm
